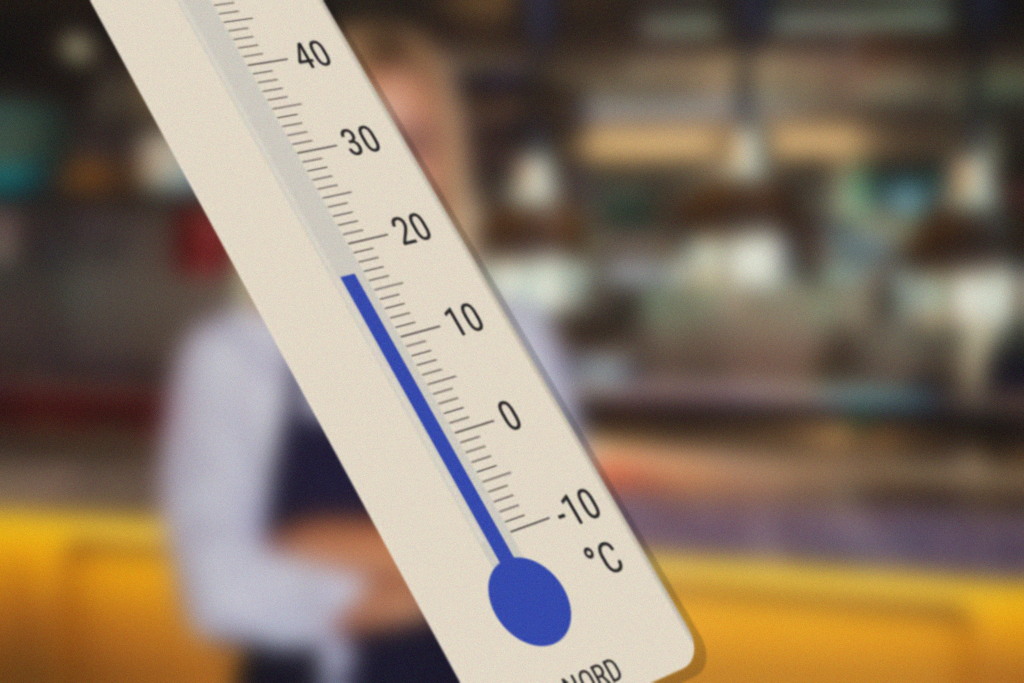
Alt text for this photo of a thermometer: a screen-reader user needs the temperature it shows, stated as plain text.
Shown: 17 °C
